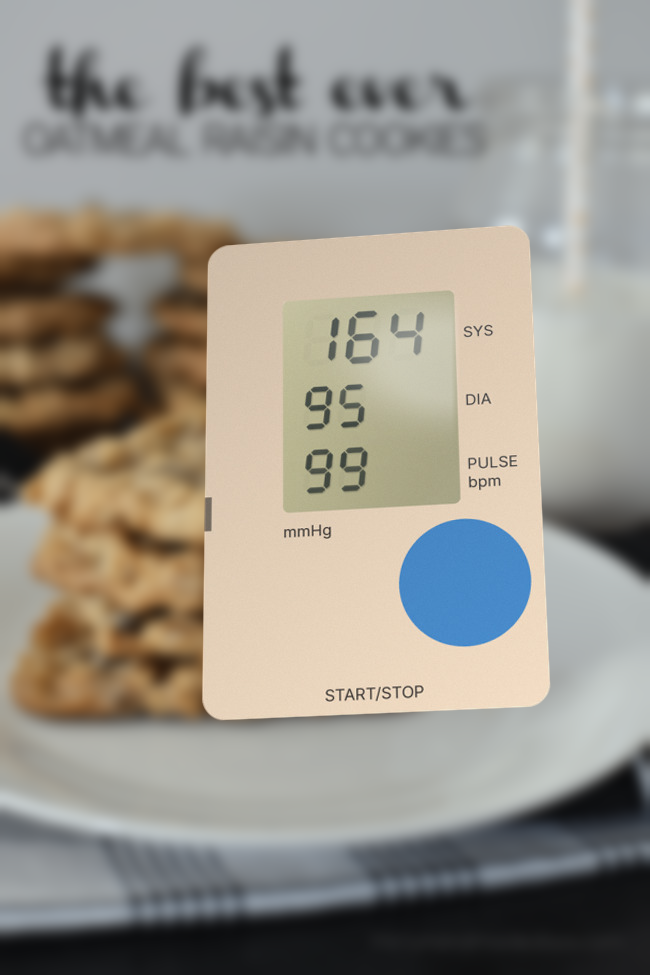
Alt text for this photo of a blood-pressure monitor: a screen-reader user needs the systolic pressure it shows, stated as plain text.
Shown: 164 mmHg
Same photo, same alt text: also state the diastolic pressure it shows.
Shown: 95 mmHg
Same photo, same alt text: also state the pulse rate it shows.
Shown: 99 bpm
